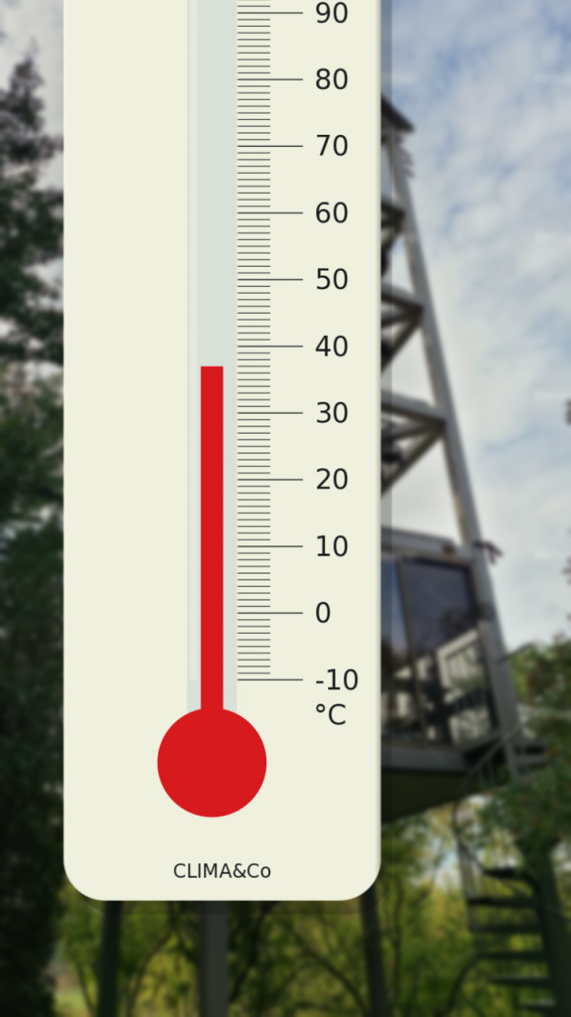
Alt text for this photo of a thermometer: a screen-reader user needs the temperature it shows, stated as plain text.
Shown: 37 °C
